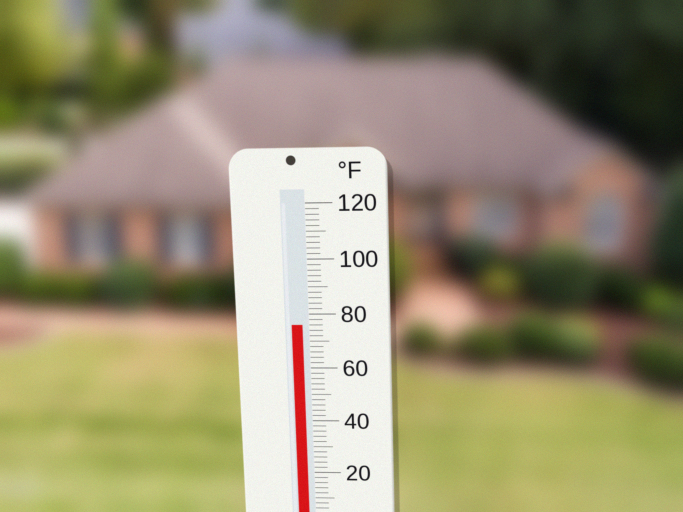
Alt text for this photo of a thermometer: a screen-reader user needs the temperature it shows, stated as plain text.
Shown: 76 °F
